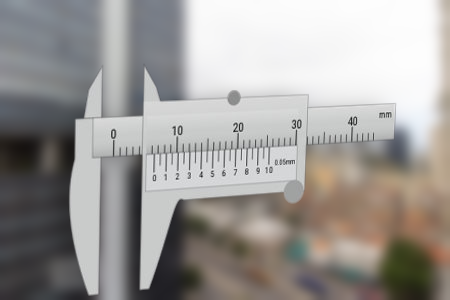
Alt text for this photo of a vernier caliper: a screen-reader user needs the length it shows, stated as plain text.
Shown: 6.4 mm
